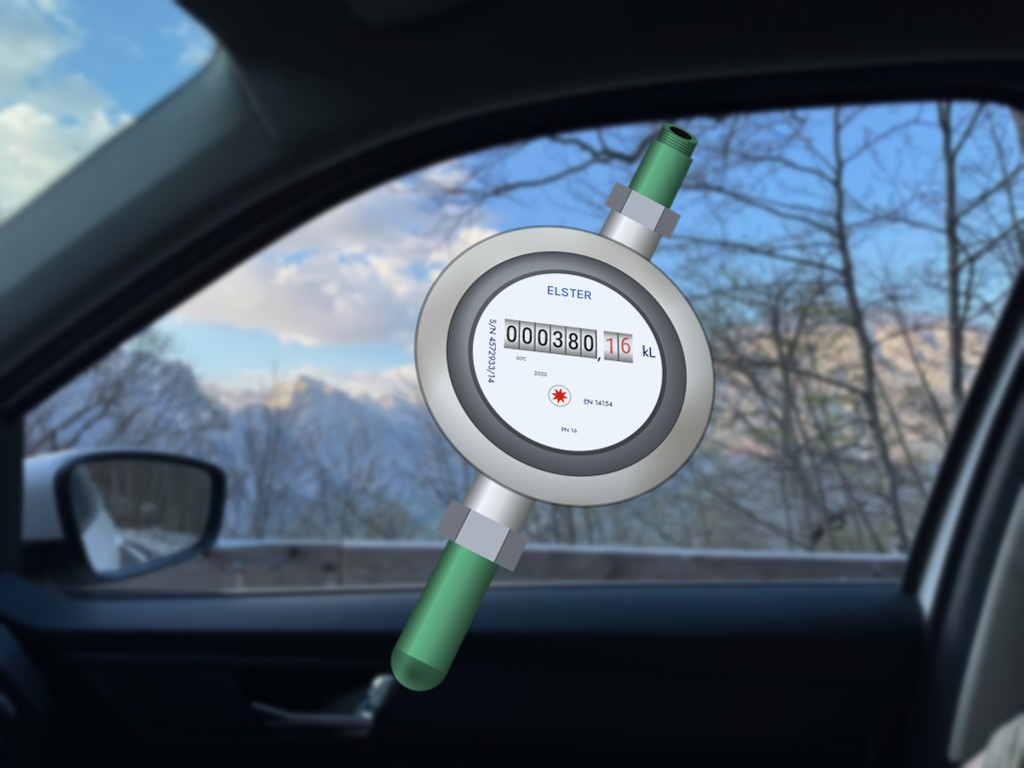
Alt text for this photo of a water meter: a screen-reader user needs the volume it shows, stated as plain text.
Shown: 380.16 kL
